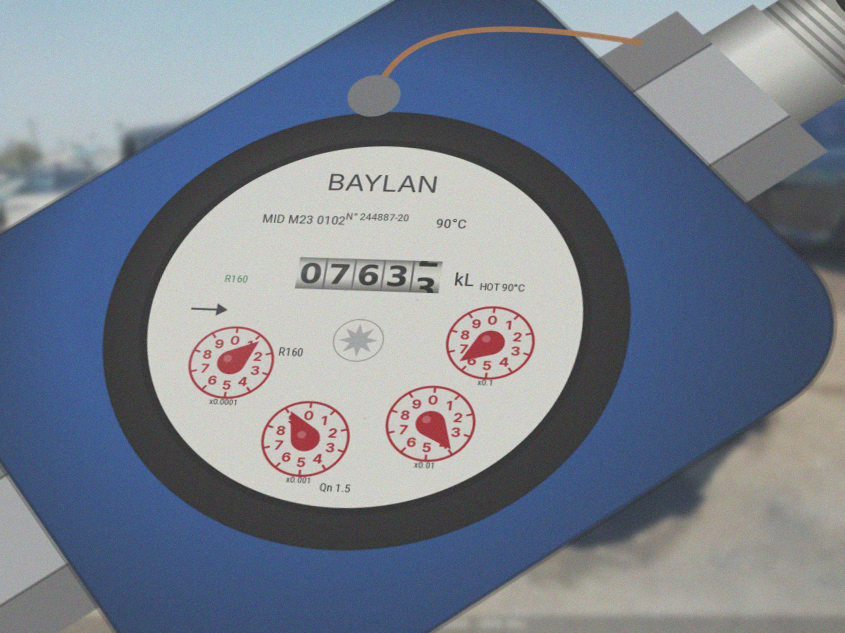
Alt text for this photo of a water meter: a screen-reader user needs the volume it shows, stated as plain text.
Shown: 7632.6391 kL
